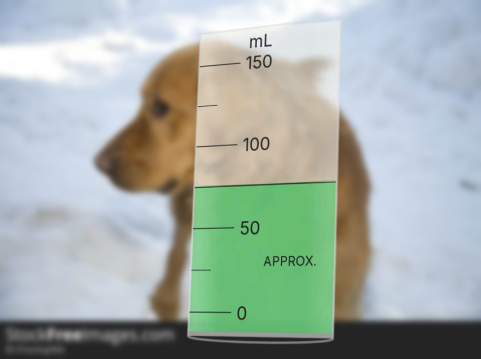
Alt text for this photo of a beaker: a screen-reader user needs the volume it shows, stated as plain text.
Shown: 75 mL
